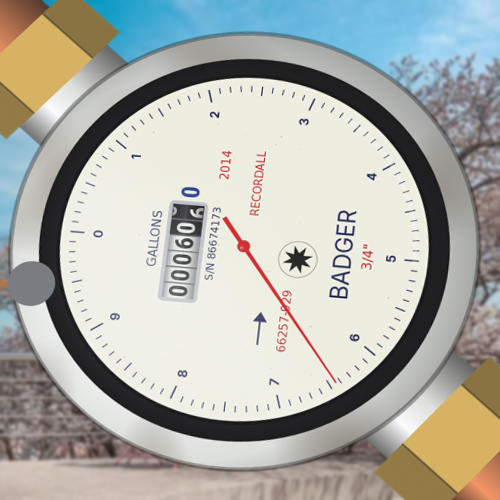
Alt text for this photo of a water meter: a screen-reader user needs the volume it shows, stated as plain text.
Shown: 6056.4 gal
